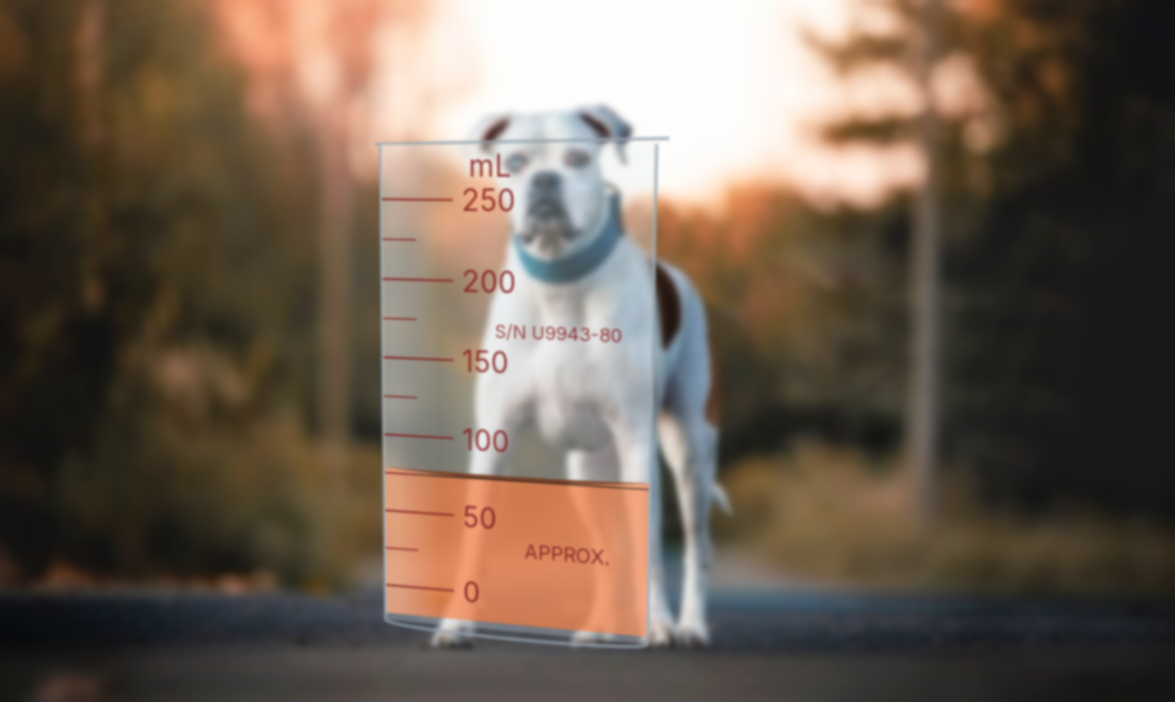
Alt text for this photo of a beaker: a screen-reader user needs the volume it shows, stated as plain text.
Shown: 75 mL
